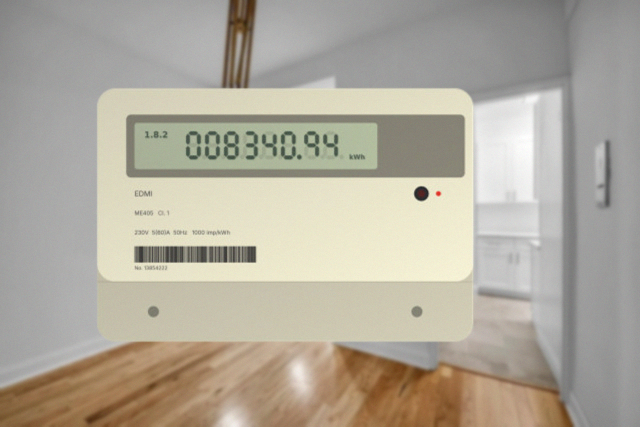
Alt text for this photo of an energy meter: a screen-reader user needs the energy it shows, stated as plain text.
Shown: 8340.94 kWh
